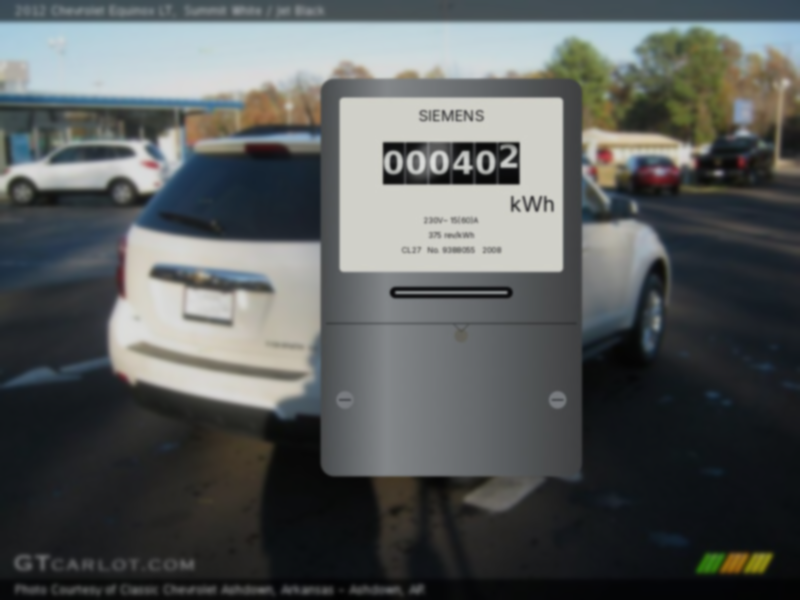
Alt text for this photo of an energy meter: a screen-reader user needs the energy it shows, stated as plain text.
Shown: 402 kWh
